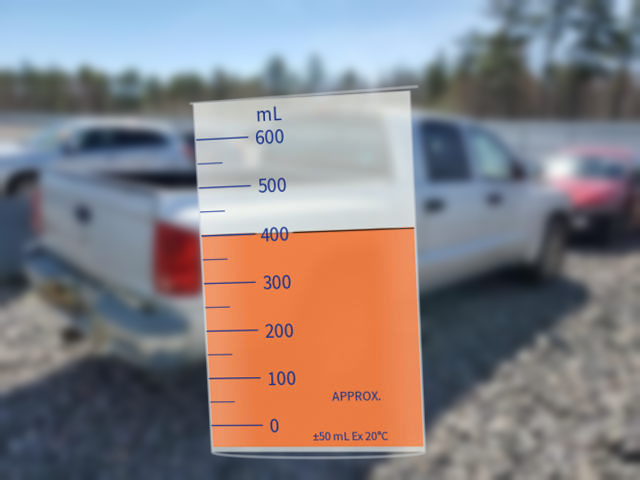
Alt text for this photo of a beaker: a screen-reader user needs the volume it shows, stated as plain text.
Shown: 400 mL
